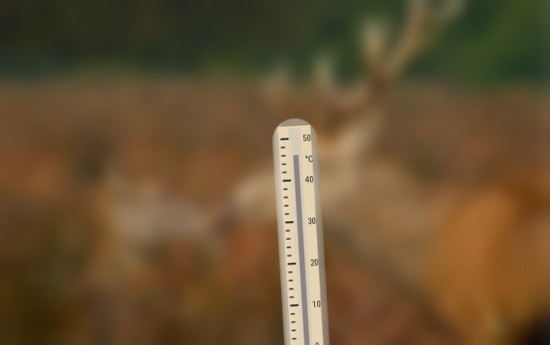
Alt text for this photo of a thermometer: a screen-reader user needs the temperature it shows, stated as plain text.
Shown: 46 °C
